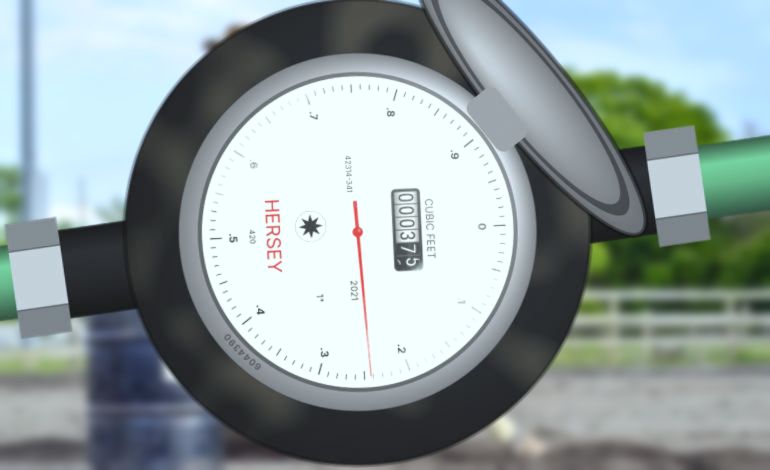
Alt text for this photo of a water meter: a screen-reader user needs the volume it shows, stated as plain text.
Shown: 375.24 ft³
